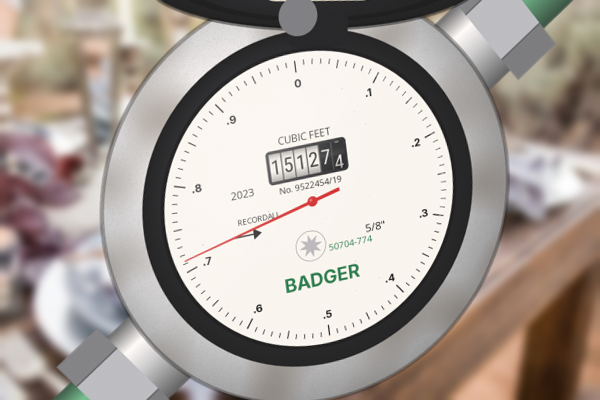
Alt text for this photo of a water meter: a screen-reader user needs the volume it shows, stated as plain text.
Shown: 151273.71 ft³
